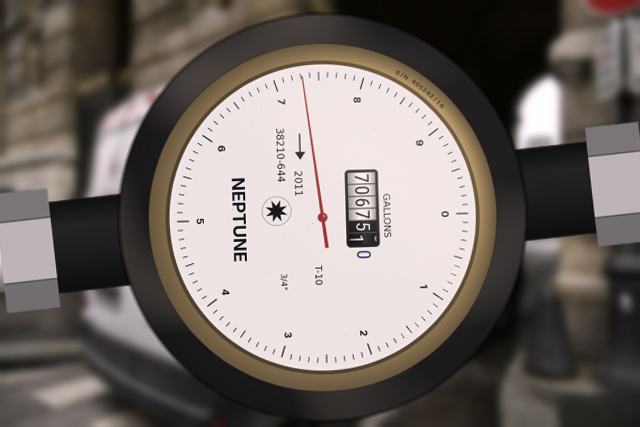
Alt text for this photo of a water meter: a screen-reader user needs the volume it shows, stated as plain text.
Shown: 7067507.3 gal
